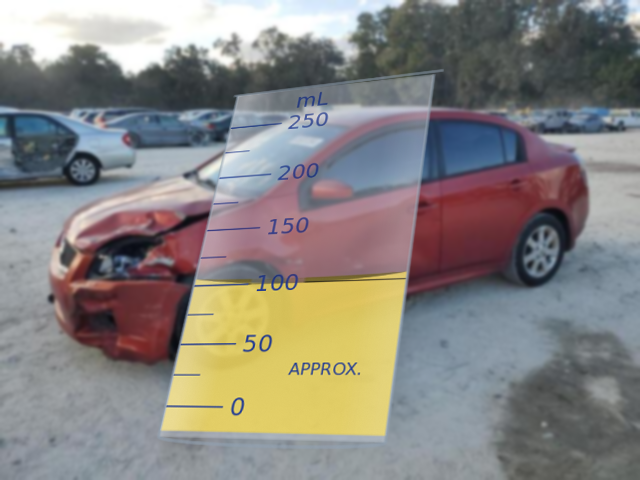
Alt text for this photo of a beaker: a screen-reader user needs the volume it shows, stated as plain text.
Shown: 100 mL
